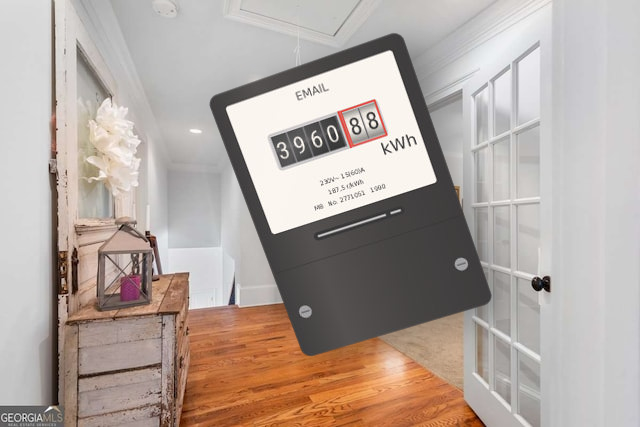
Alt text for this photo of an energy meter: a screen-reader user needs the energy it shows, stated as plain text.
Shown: 3960.88 kWh
